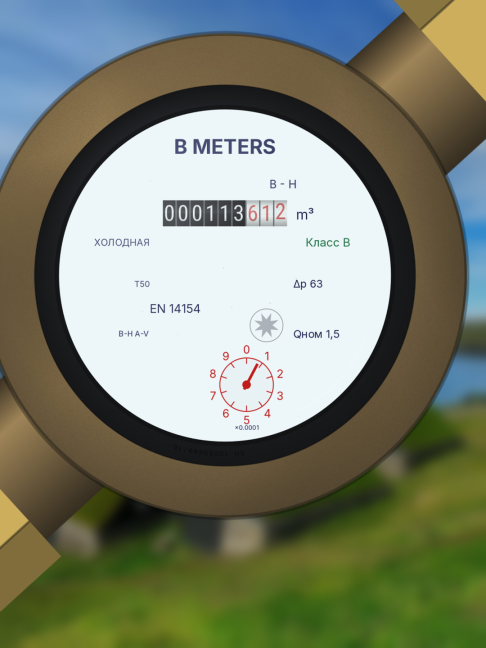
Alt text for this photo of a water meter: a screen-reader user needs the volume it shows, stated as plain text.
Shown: 113.6120 m³
